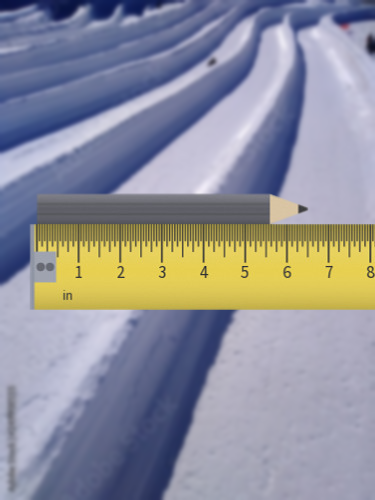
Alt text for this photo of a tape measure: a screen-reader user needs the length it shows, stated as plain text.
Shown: 6.5 in
